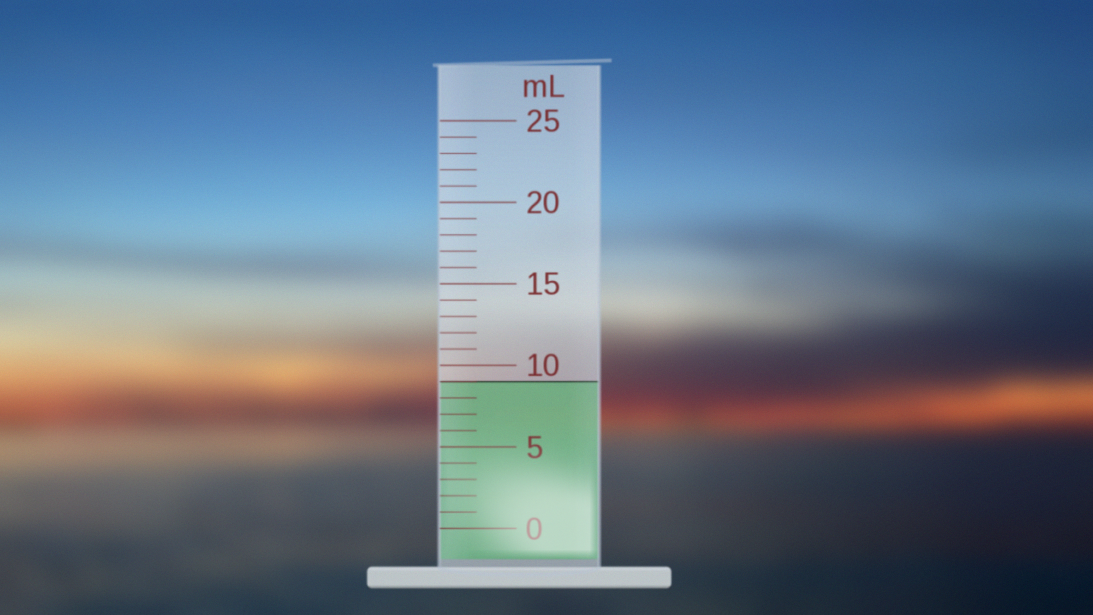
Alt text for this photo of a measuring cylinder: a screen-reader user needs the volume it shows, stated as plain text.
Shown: 9 mL
